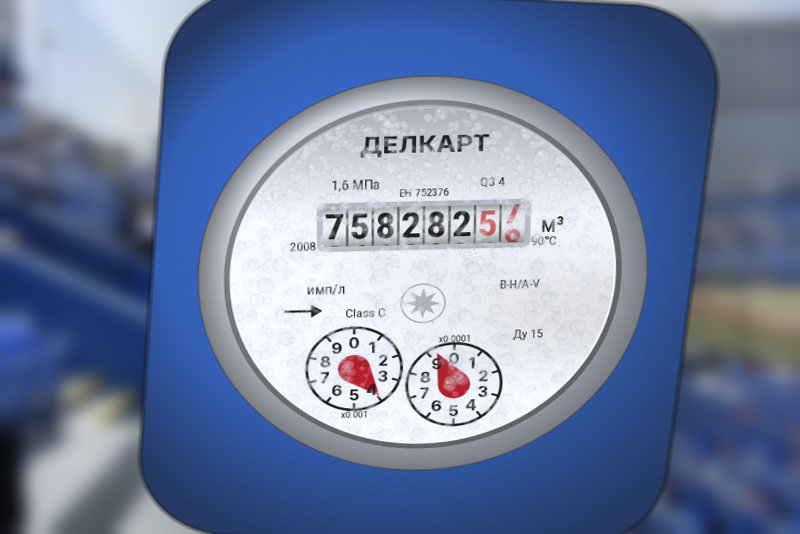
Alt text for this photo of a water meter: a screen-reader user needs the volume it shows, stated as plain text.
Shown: 758282.5739 m³
